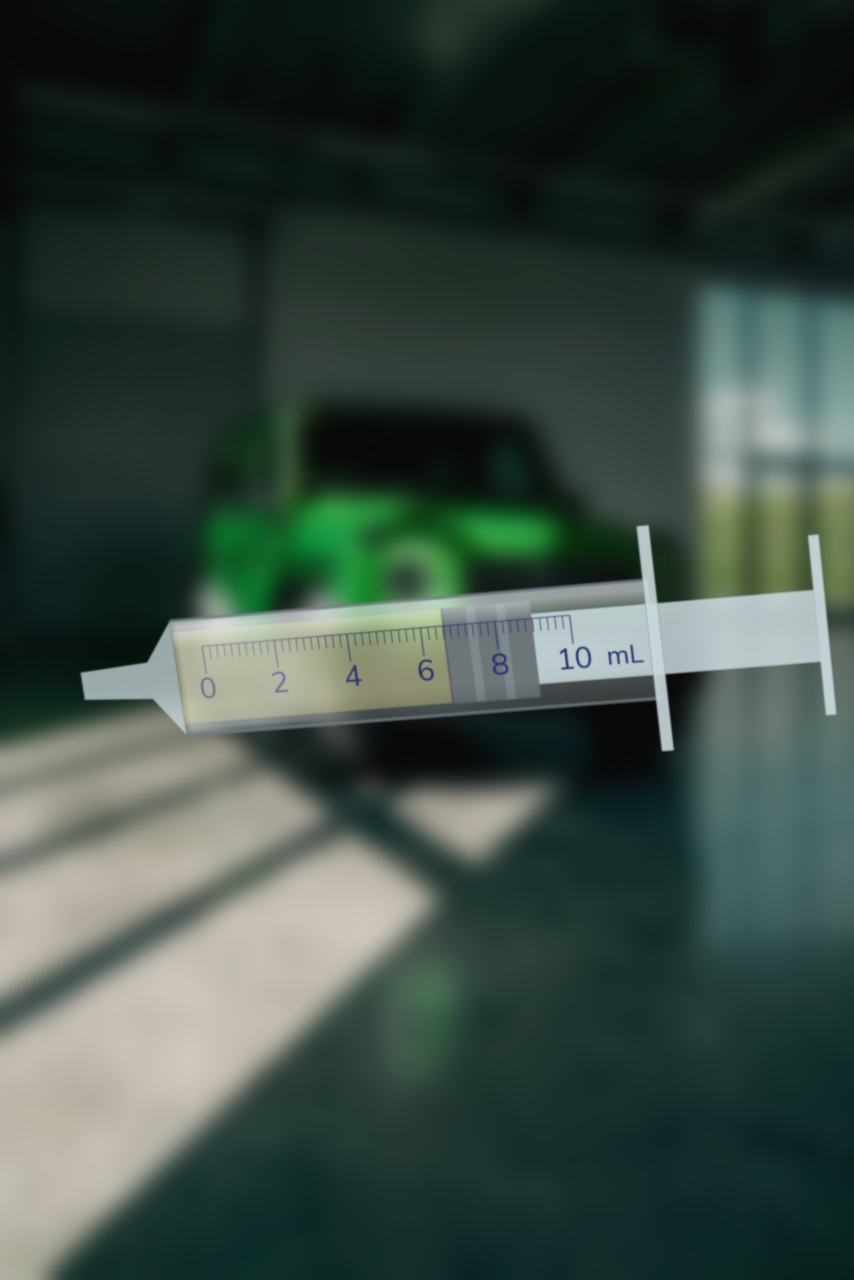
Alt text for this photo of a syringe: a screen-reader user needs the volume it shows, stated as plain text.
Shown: 6.6 mL
